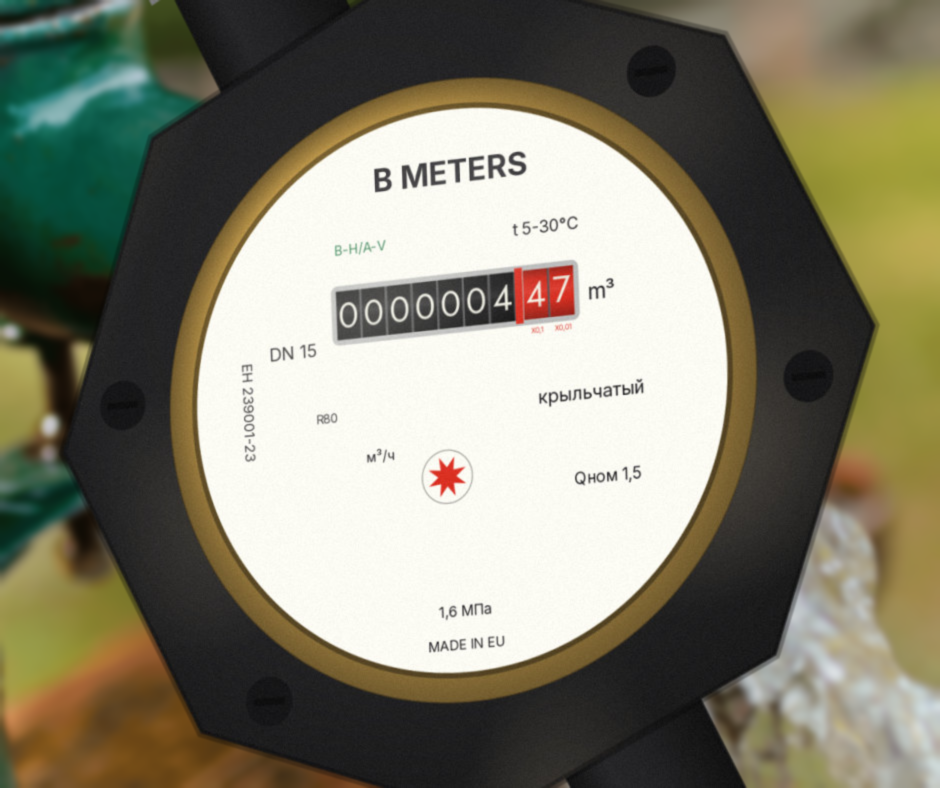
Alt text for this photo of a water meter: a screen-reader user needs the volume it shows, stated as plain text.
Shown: 4.47 m³
